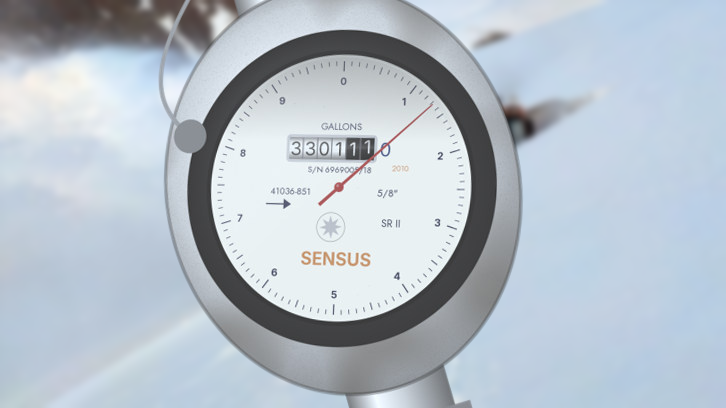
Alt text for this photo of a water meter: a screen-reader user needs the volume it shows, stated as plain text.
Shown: 3301111.3 gal
